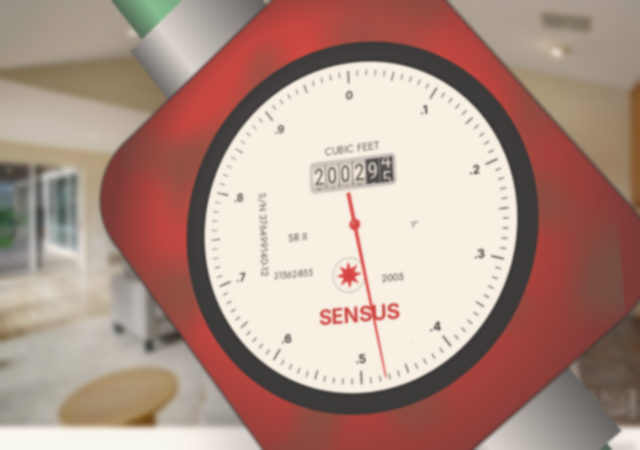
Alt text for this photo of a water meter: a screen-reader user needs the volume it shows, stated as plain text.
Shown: 200294.47 ft³
